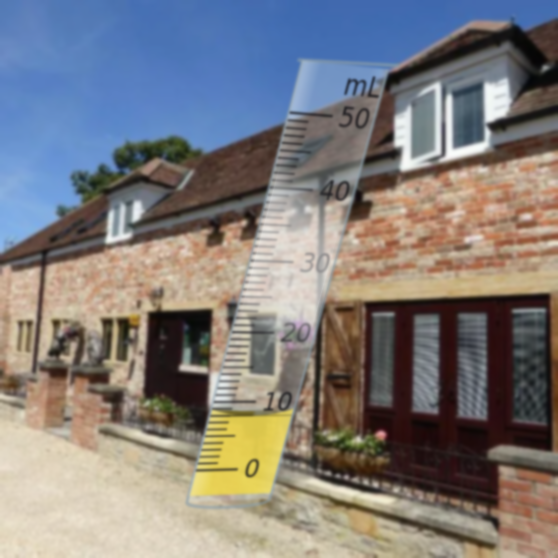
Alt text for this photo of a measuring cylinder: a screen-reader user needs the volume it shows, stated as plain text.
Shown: 8 mL
